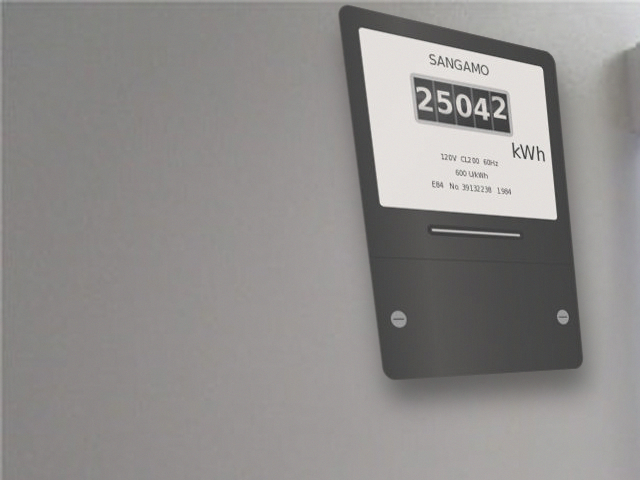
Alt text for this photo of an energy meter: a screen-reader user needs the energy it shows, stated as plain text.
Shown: 25042 kWh
